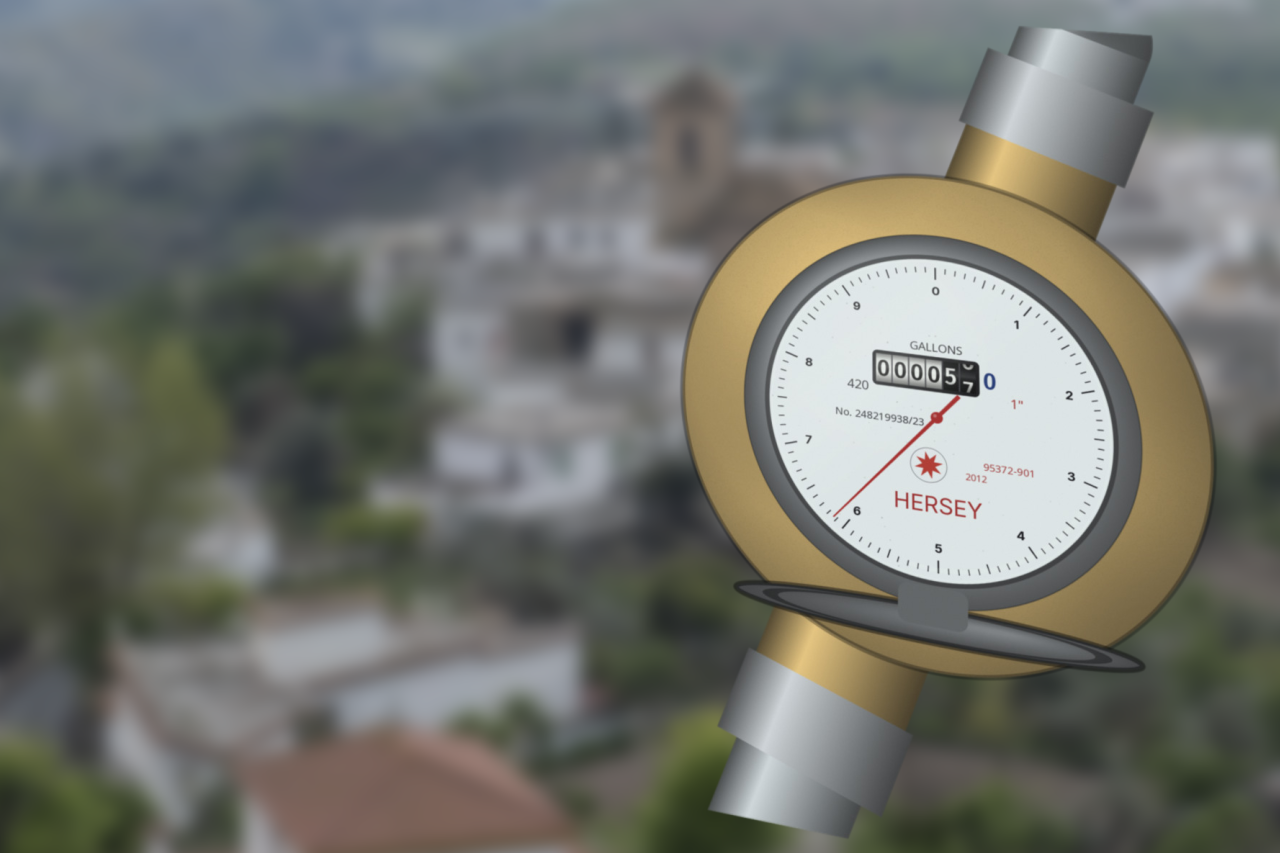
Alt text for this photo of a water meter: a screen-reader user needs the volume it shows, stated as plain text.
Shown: 566.1 gal
